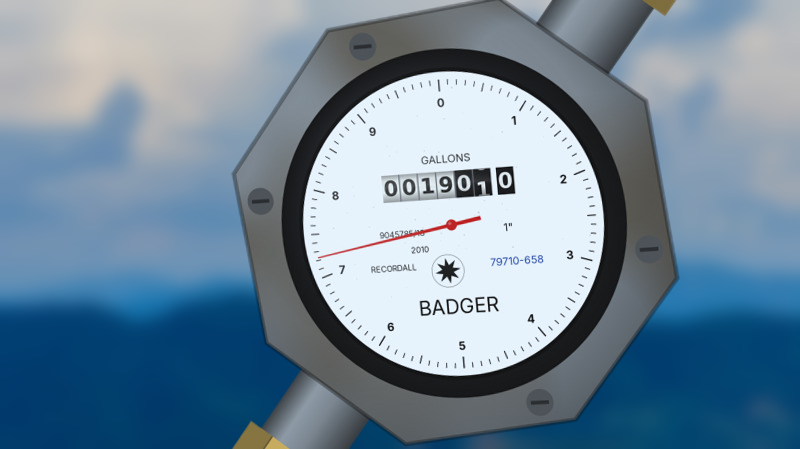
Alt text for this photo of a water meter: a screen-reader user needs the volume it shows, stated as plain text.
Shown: 19007.2 gal
